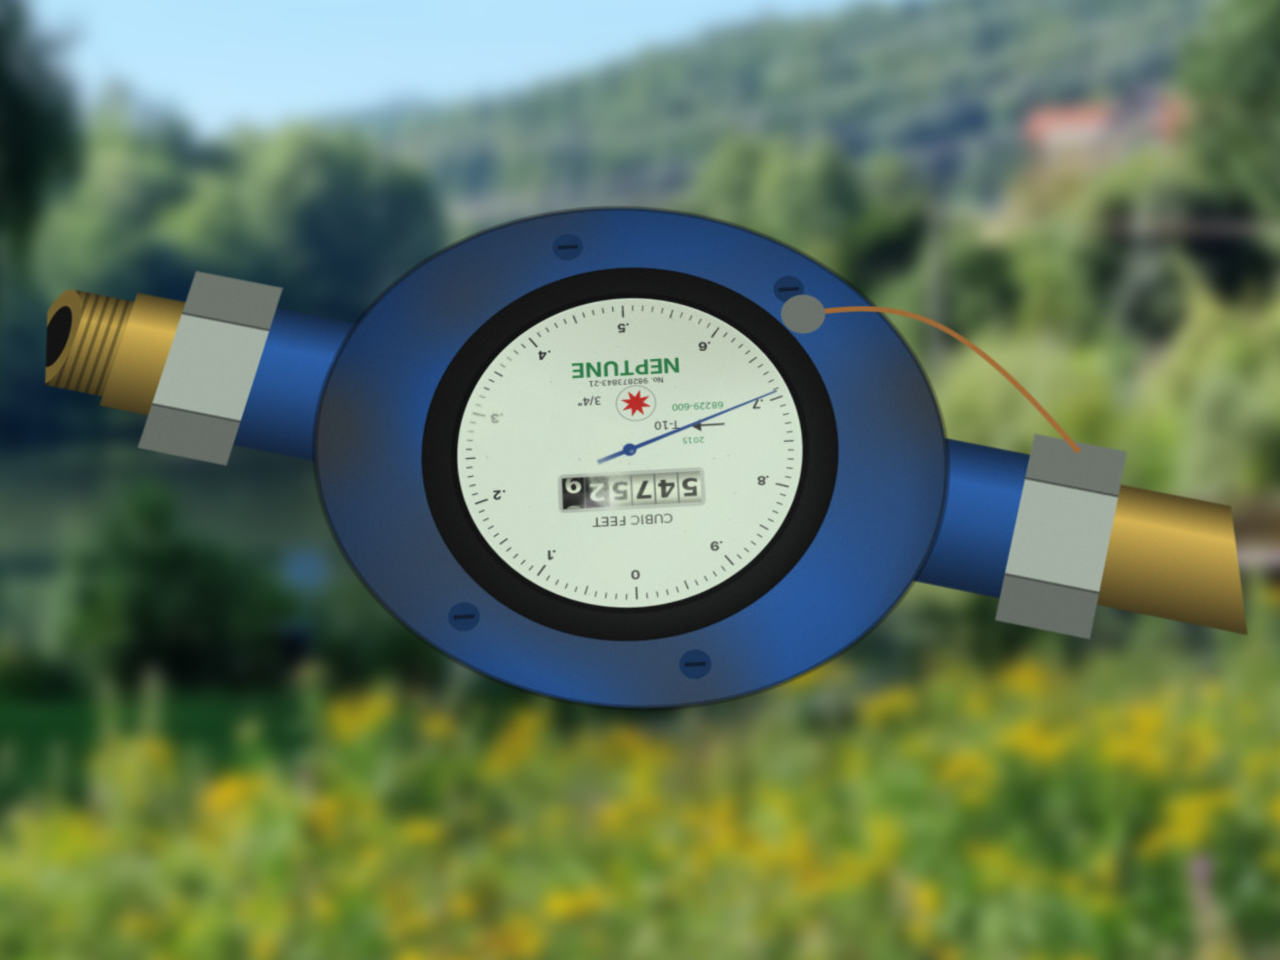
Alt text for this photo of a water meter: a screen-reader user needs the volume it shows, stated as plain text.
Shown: 547528.69 ft³
